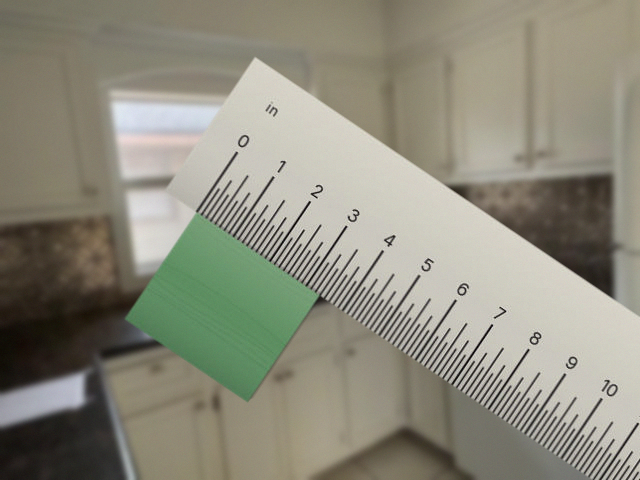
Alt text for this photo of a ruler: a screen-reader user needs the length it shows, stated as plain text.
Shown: 3.375 in
